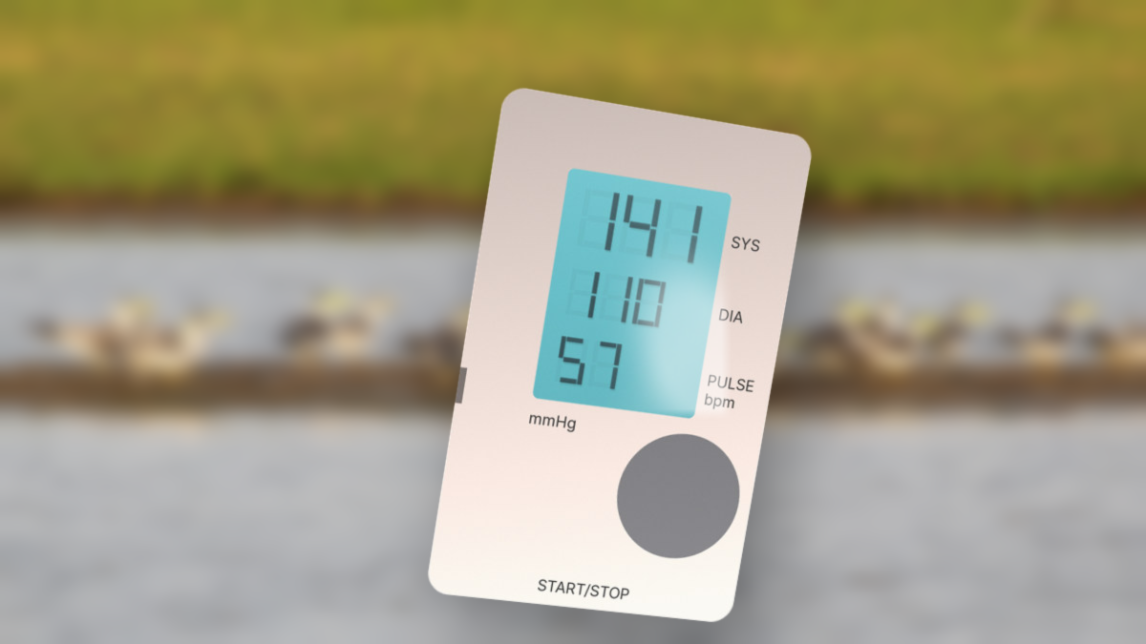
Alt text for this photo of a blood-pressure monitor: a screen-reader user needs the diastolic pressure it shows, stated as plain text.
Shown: 110 mmHg
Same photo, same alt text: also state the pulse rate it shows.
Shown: 57 bpm
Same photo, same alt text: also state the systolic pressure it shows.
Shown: 141 mmHg
